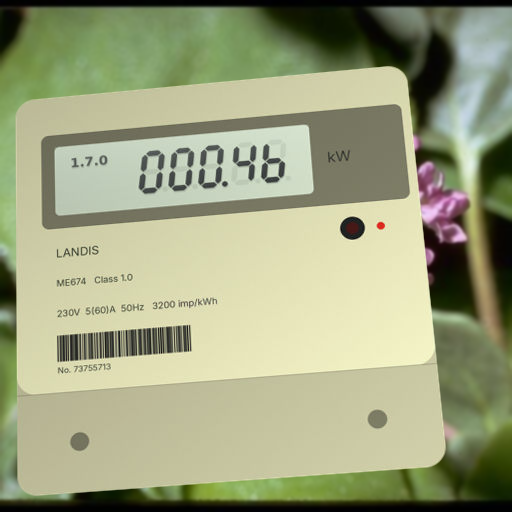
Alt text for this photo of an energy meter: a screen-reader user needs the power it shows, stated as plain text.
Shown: 0.46 kW
